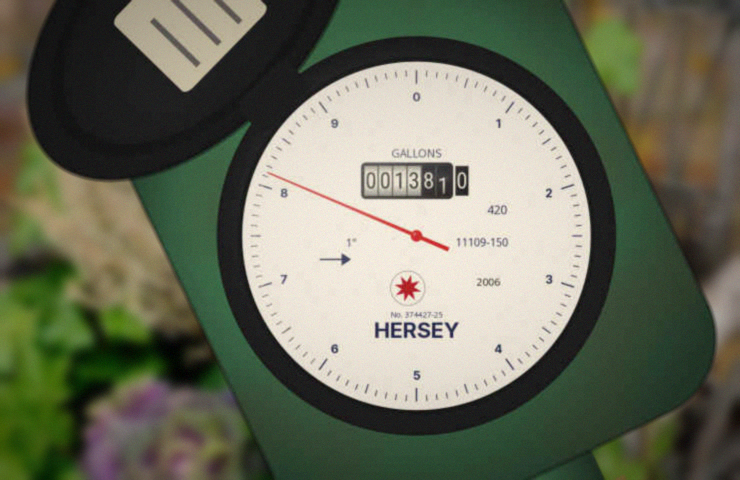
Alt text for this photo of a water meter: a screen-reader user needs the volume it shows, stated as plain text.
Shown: 13808.1 gal
